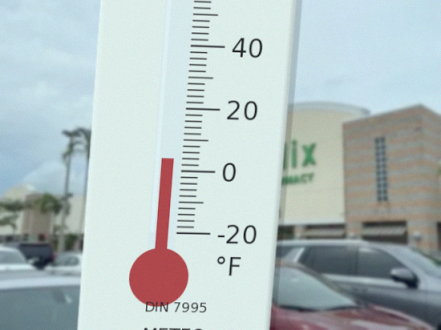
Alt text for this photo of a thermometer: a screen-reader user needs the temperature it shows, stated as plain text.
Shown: 4 °F
